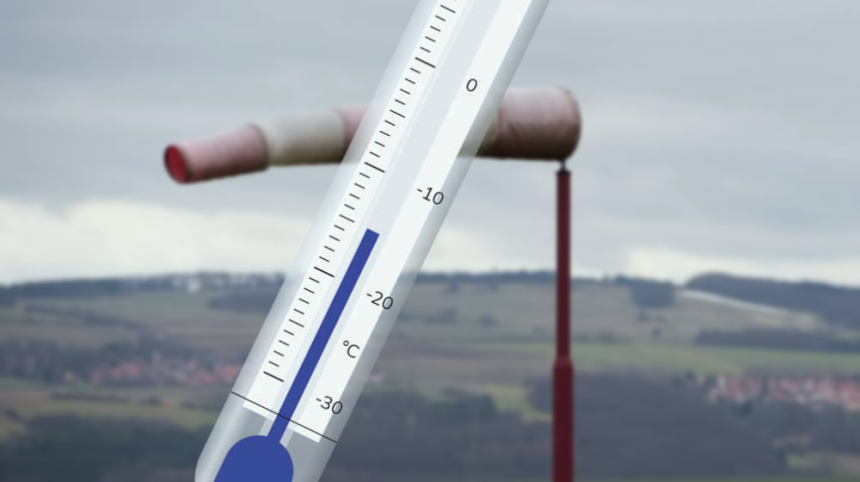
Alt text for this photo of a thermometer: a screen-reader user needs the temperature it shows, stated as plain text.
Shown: -15 °C
